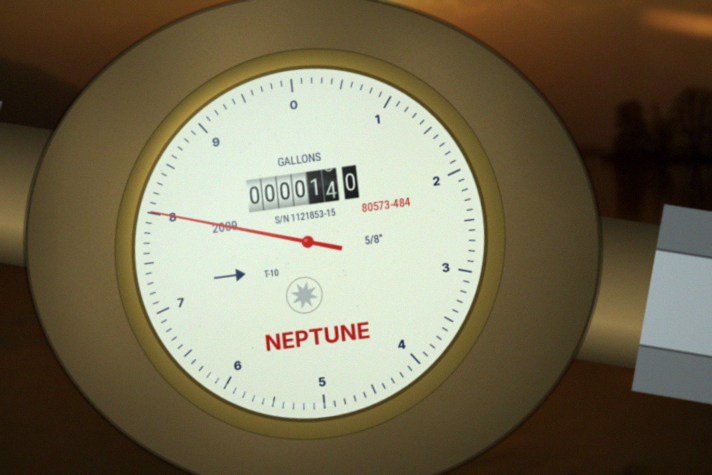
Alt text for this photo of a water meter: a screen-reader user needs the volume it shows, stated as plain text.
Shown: 138.0 gal
